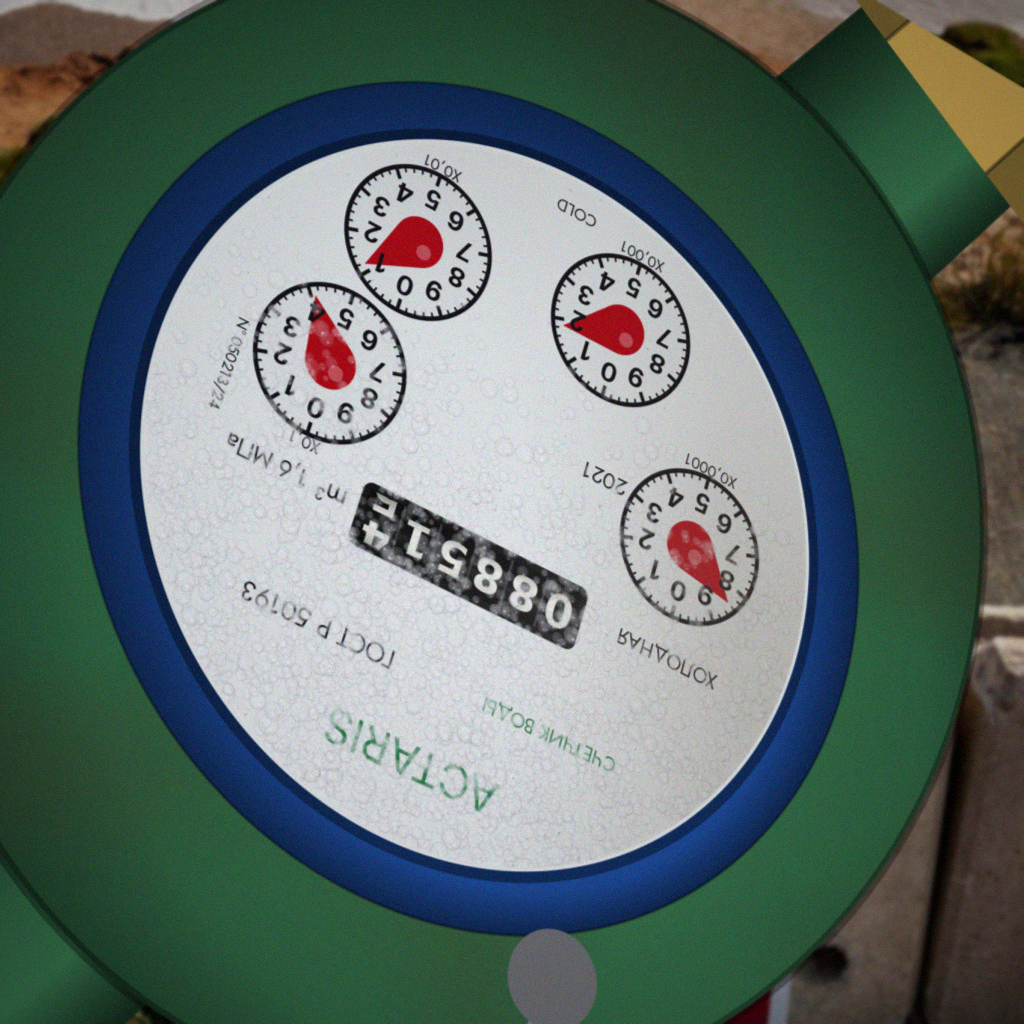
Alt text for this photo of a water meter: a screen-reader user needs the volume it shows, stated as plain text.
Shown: 88514.4118 m³
